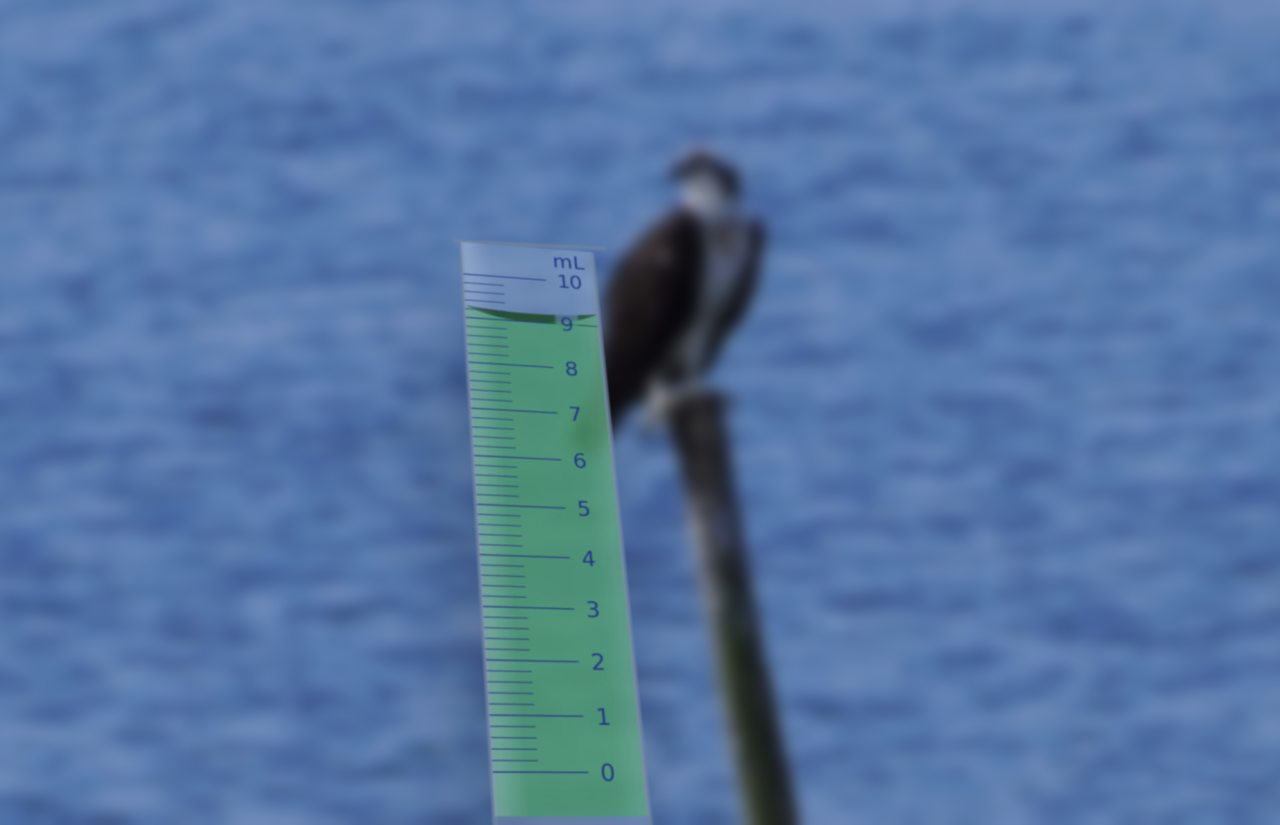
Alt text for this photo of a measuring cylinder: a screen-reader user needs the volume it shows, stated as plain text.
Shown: 9 mL
